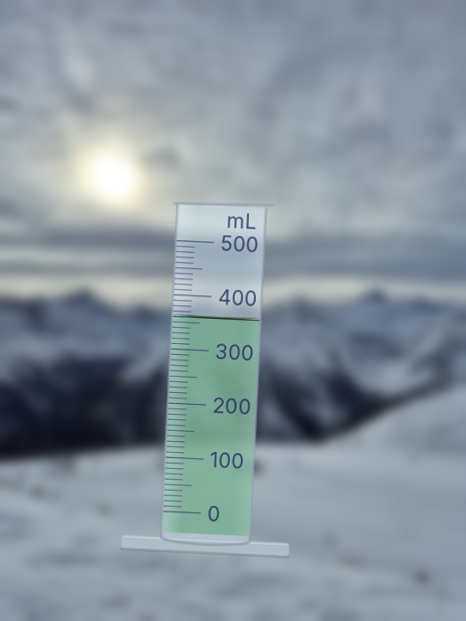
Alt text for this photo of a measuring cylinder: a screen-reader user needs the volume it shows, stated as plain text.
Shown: 360 mL
